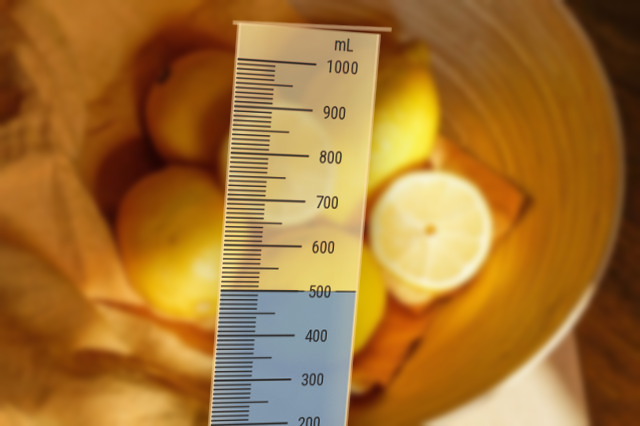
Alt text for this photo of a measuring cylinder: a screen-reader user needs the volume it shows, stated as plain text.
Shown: 500 mL
